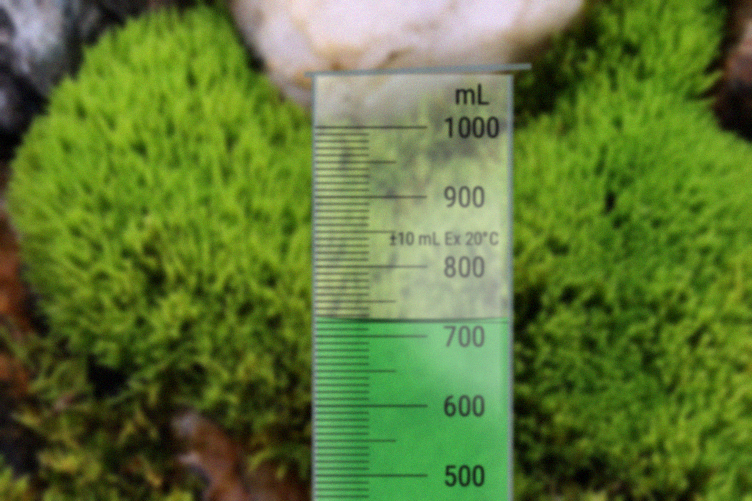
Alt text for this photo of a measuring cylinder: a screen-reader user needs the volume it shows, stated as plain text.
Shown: 720 mL
